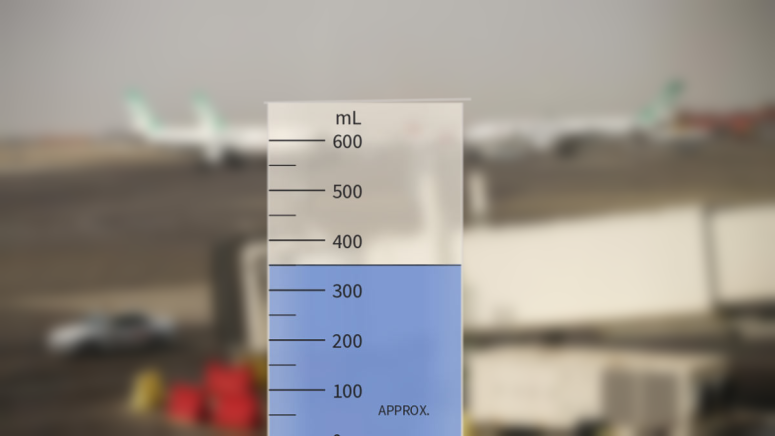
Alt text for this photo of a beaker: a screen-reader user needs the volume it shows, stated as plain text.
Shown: 350 mL
